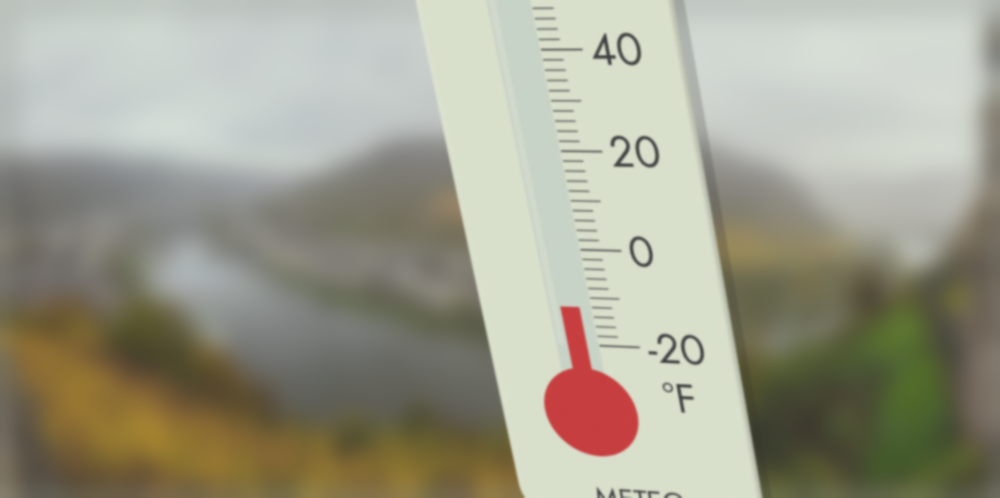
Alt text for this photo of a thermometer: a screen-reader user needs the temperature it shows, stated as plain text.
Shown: -12 °F
